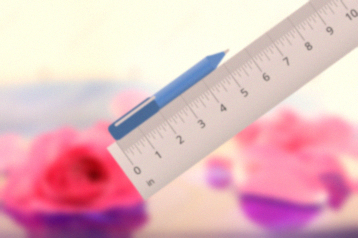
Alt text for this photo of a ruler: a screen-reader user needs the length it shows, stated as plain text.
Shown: 5.5 in
